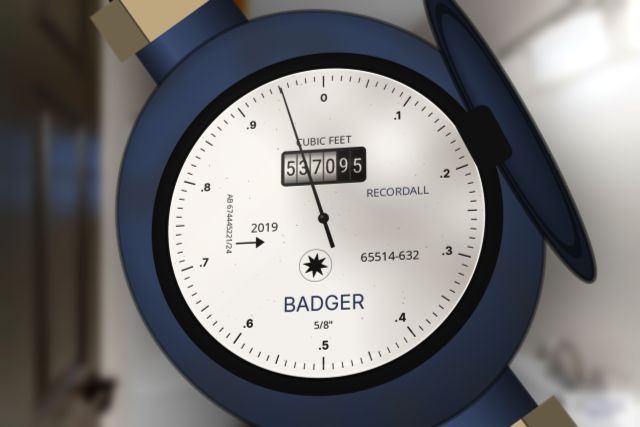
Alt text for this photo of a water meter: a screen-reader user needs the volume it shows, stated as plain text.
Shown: 537094.95 ft³
